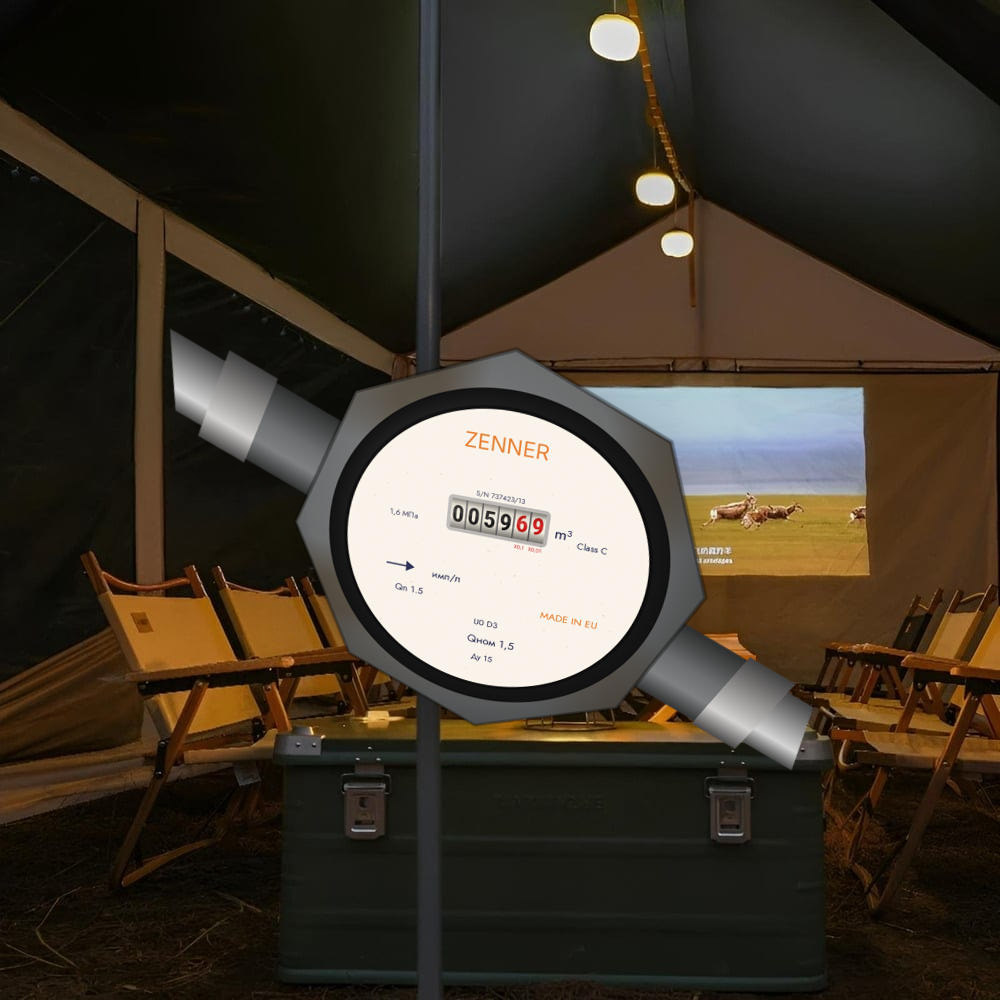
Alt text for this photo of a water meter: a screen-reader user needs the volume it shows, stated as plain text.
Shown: 59.69 m³
